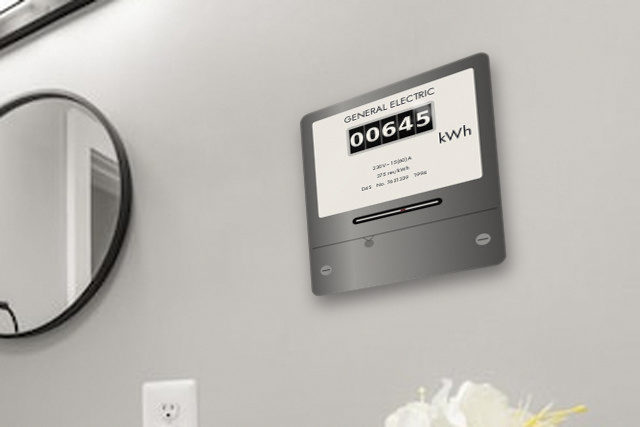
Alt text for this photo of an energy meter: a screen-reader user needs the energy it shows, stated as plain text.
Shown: 645 kWh
